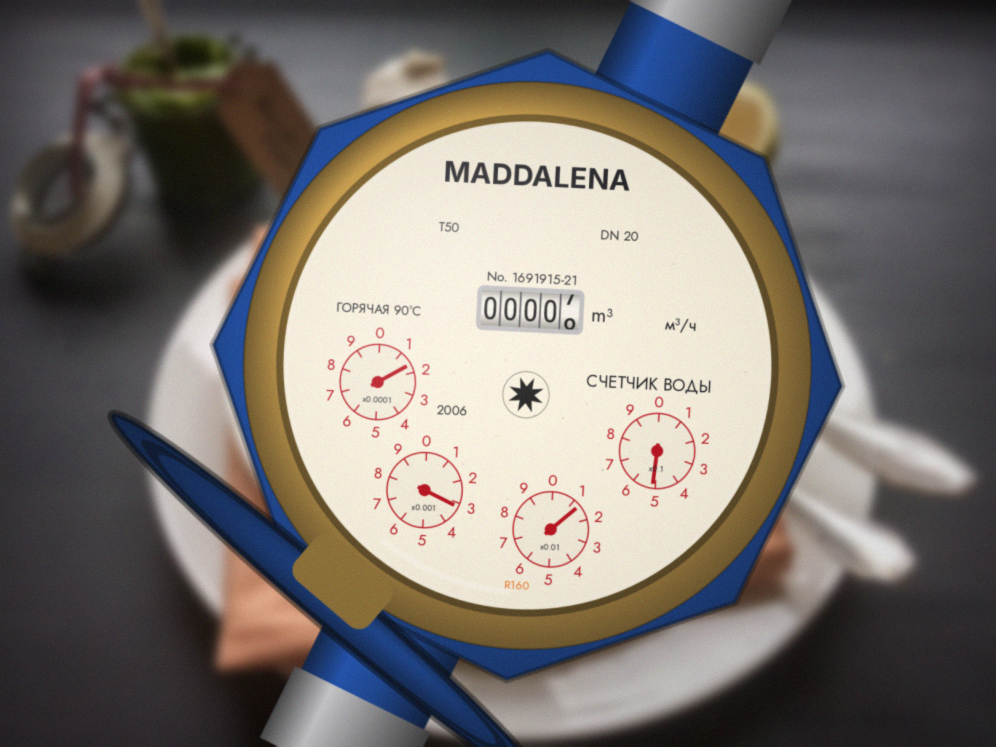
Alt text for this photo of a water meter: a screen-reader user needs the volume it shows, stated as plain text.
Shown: 7.5131 m³
